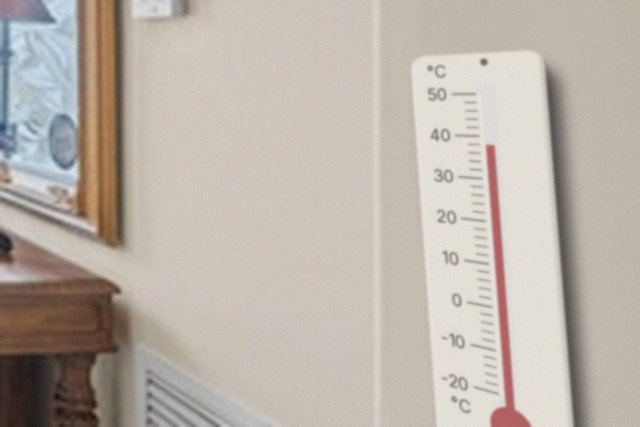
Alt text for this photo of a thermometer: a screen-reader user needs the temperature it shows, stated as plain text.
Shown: 38 °C
